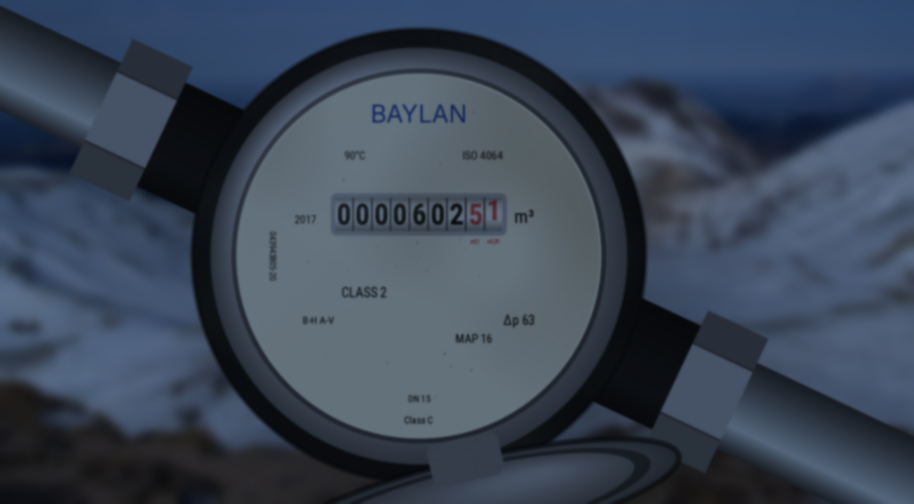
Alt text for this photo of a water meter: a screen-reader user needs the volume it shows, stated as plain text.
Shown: 602.51 m³
